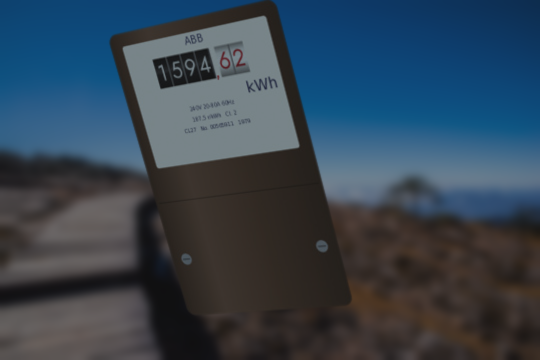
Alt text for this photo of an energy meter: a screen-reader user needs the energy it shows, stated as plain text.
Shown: 1594.62 kWh
